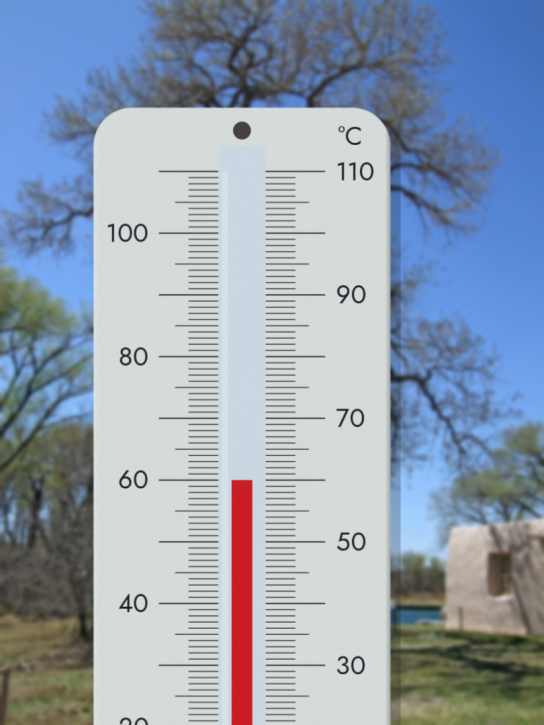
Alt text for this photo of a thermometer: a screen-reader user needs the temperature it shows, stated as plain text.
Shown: 60 °C
